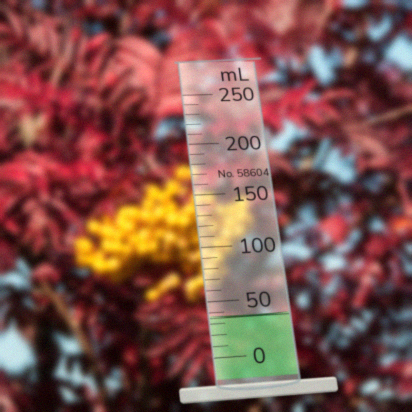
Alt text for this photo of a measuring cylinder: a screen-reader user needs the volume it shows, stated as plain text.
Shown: 35 mL
